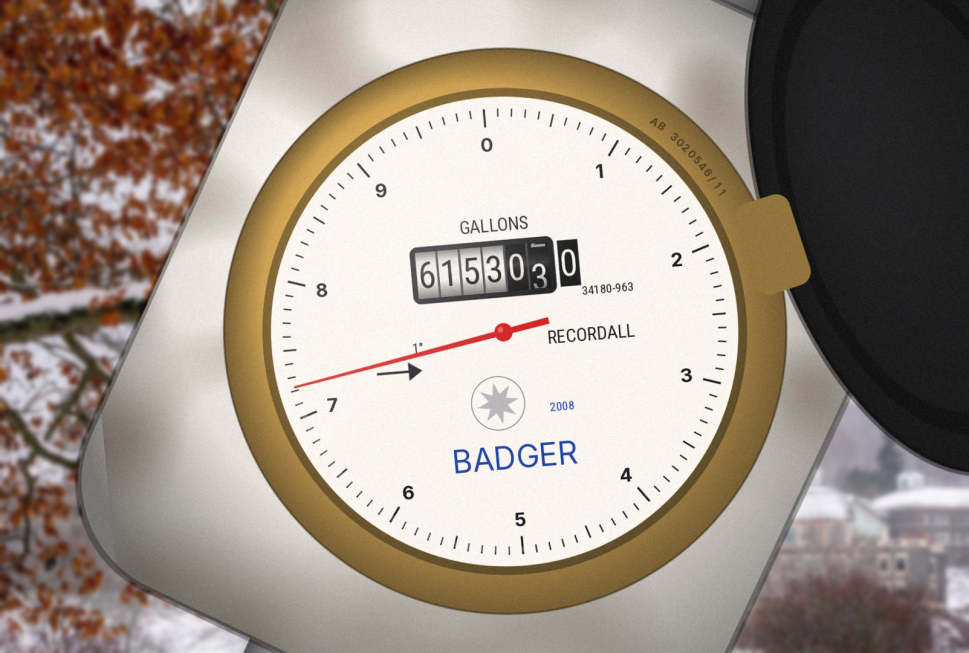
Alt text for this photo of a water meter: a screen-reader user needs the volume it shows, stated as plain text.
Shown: 6153027.2 gal
